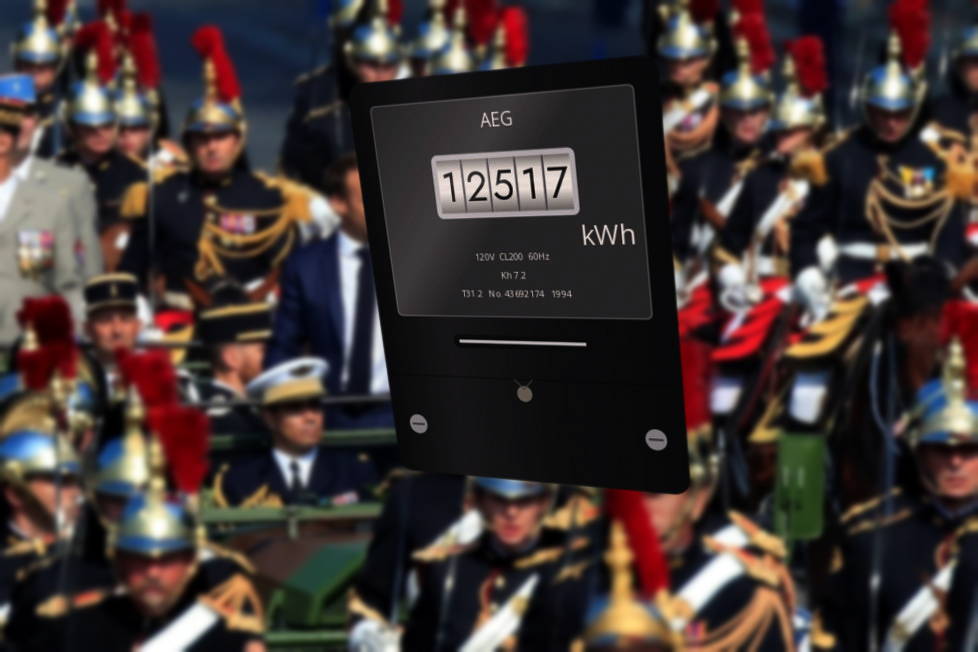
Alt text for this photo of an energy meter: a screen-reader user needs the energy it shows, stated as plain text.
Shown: 12517 kWh
